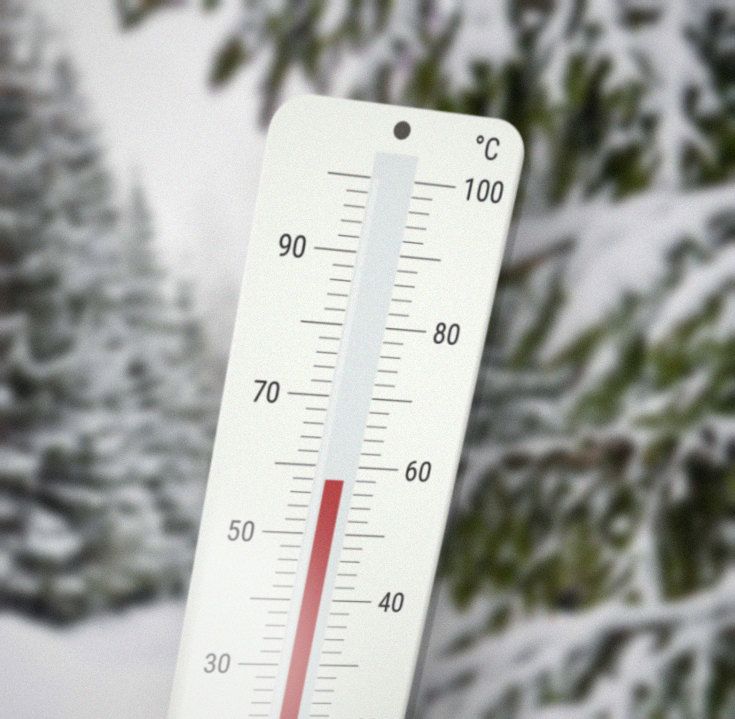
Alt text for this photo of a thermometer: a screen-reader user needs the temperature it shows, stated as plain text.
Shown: 58 °C
